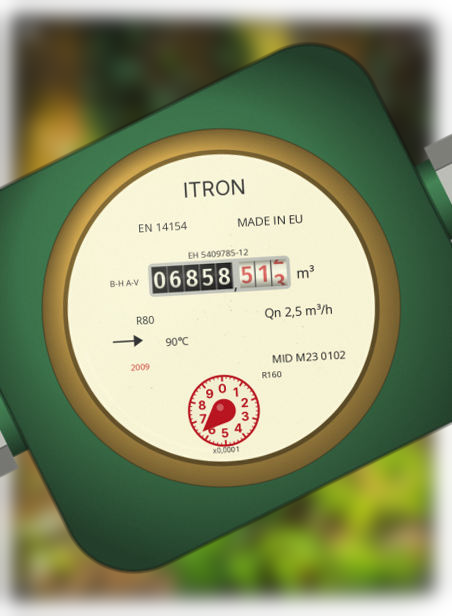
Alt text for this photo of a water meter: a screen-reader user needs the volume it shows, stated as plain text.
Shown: 6858.5126 m³
